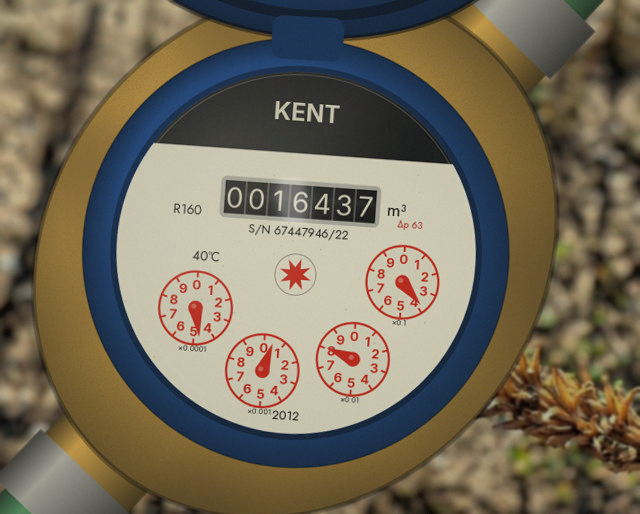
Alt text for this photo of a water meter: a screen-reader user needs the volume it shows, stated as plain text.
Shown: 16437.3804 m³
